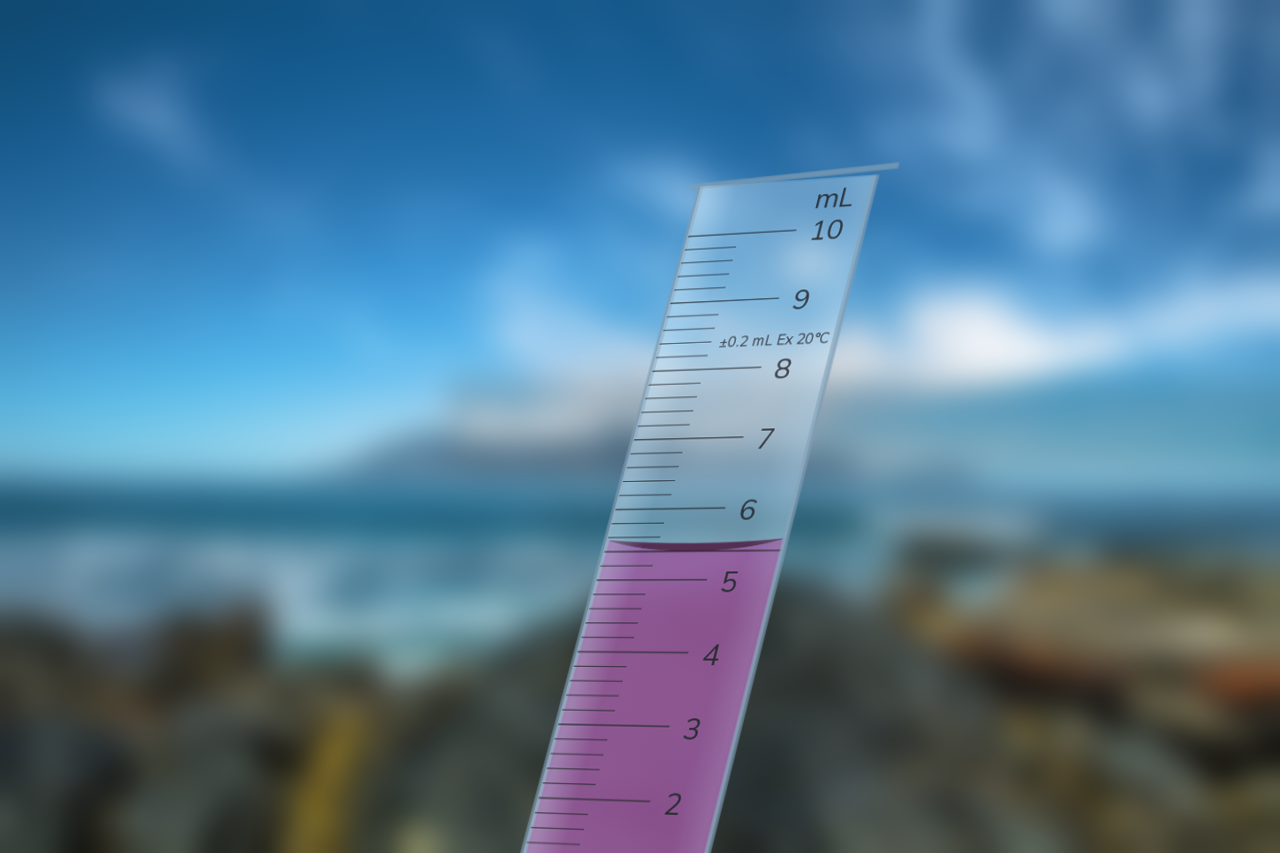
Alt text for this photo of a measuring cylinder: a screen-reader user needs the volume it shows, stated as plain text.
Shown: 5.4 mL
